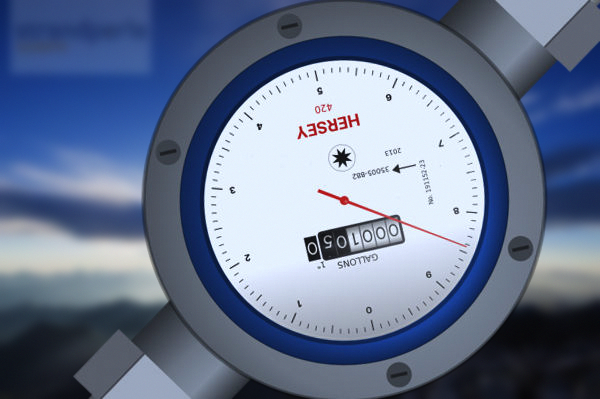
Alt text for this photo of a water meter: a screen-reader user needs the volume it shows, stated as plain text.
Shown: 1048.4 gal
